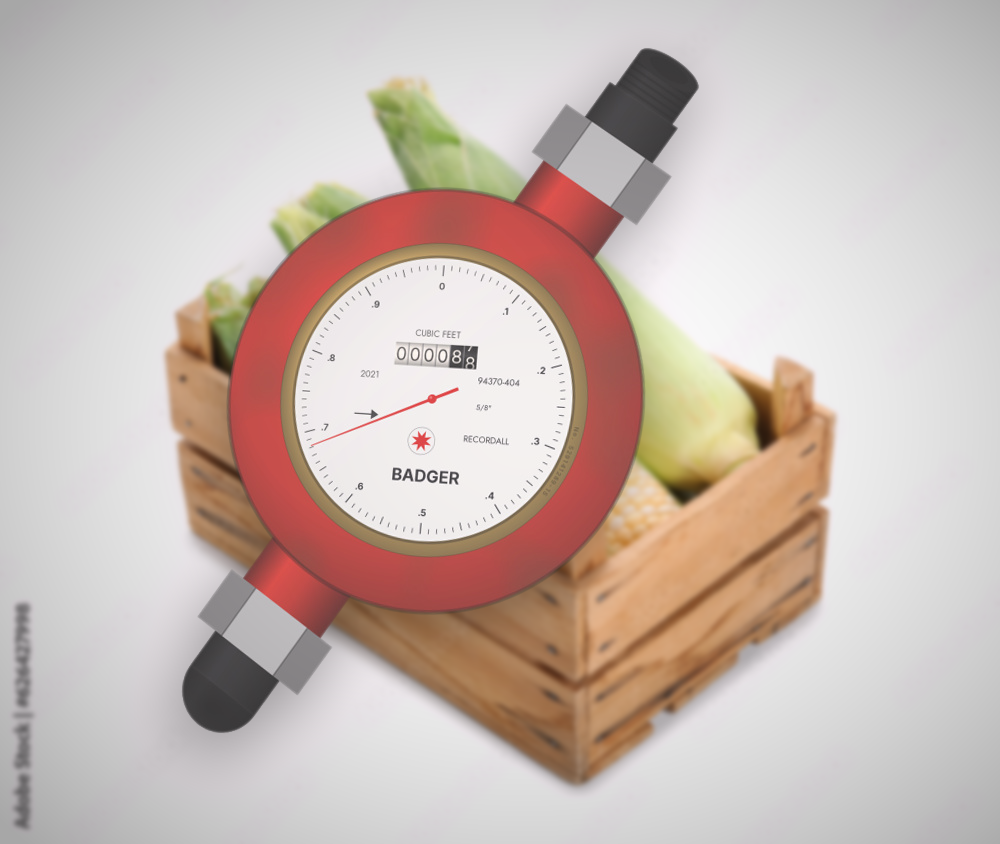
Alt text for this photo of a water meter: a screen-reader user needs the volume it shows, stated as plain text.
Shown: 87.68 ft³
